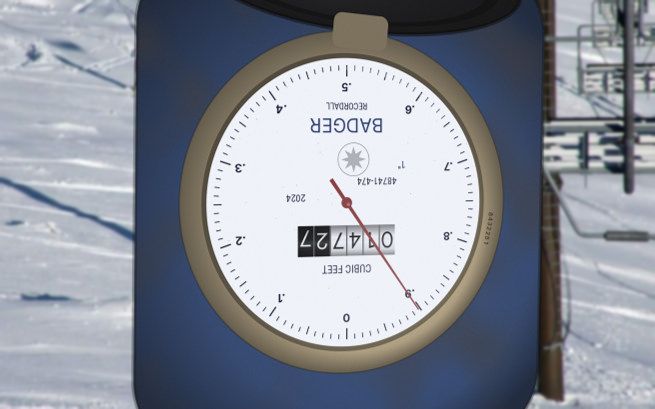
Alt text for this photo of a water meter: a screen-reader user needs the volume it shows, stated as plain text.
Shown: 14726.90 ft³
